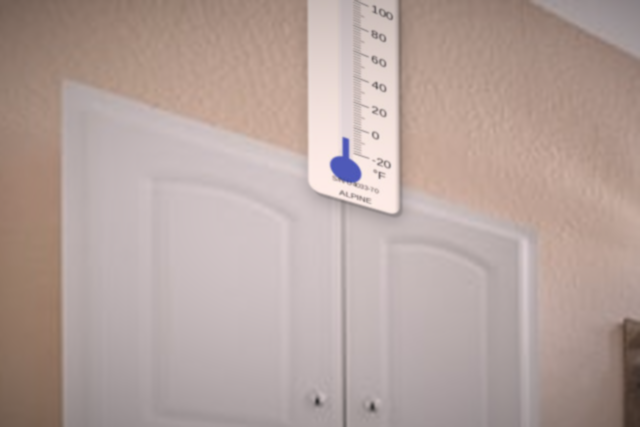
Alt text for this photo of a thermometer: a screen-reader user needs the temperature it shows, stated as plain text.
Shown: -10 °F
